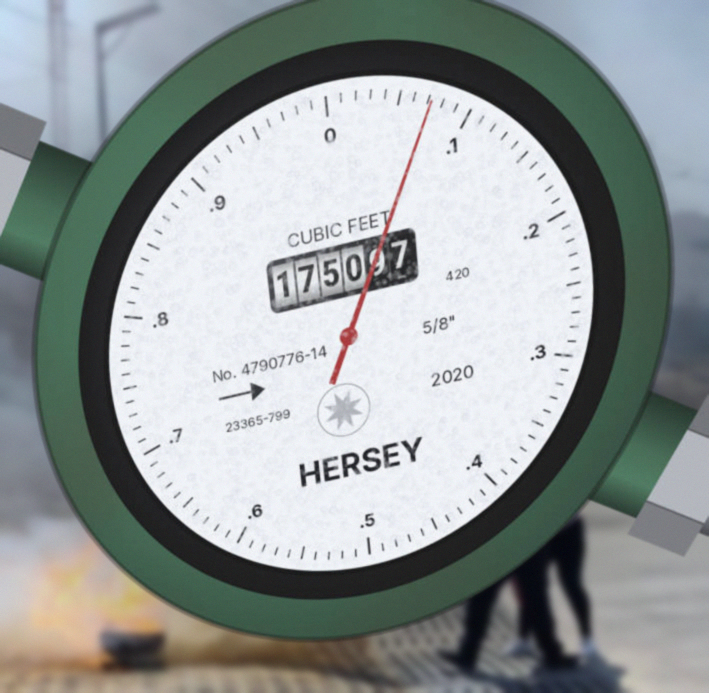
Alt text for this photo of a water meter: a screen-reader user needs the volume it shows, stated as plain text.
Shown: 175097.07 ft³
